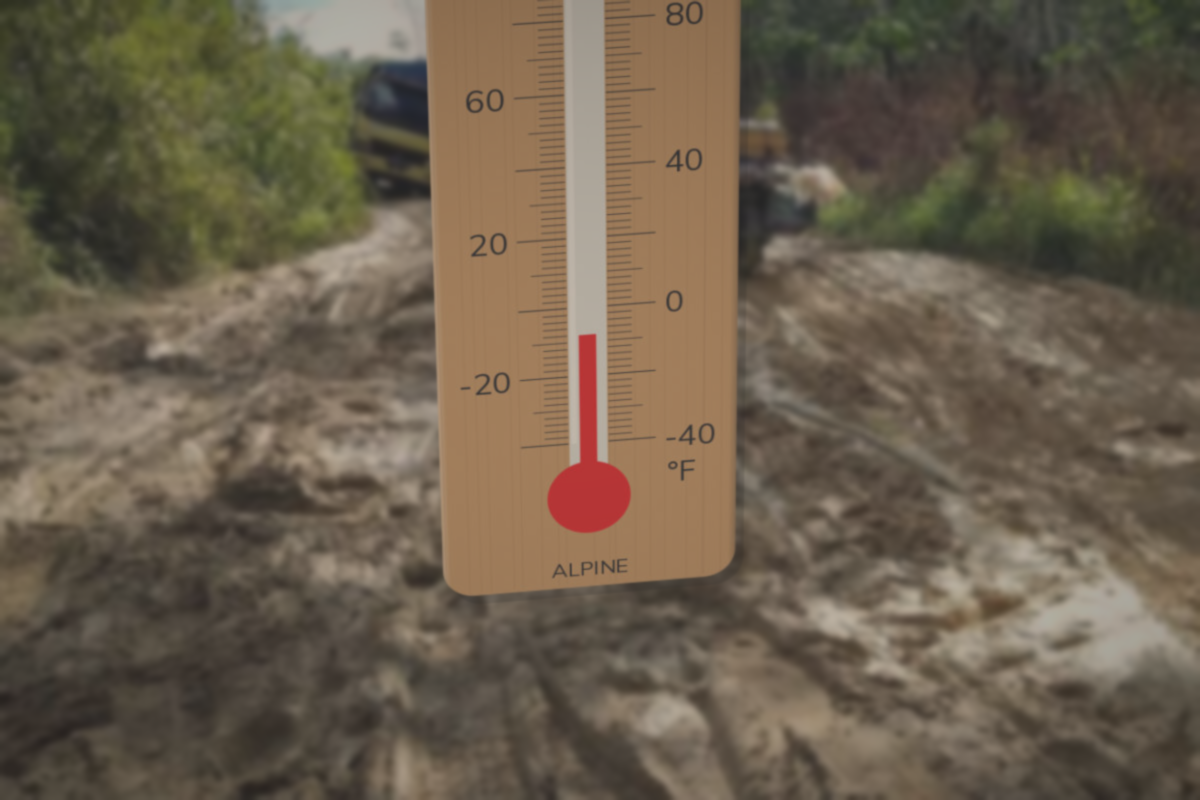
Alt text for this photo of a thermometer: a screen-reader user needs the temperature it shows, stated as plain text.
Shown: -8 °F
